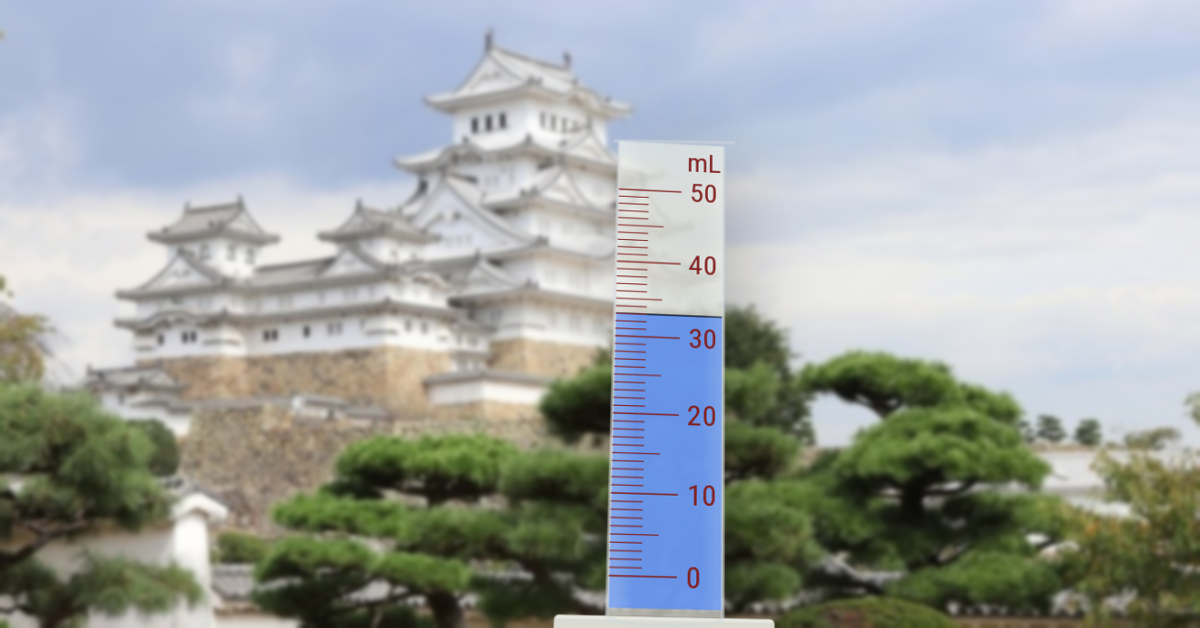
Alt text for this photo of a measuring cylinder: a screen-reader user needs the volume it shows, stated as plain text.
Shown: 33 mL
